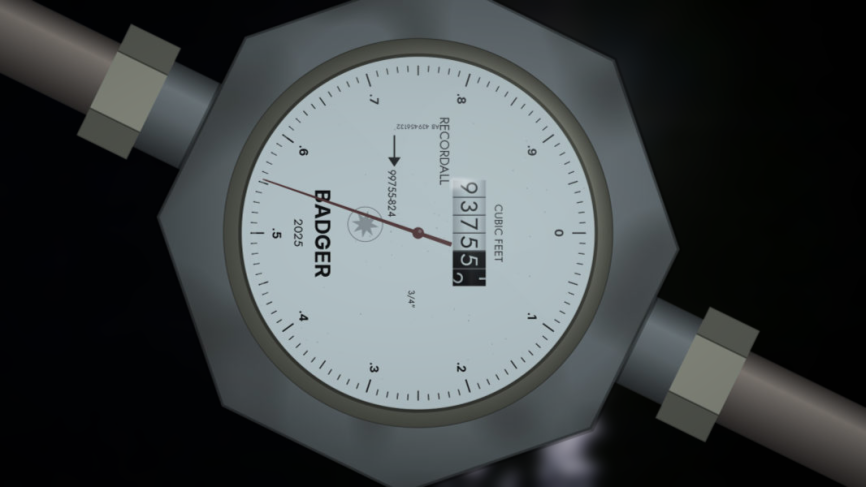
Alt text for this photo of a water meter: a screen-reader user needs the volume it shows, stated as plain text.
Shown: 937551.55 ft³
